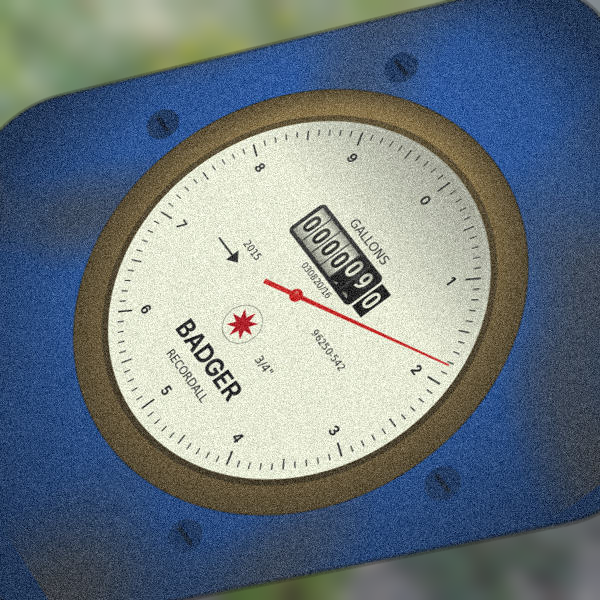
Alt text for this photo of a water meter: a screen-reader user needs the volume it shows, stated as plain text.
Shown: 91.8 gal
